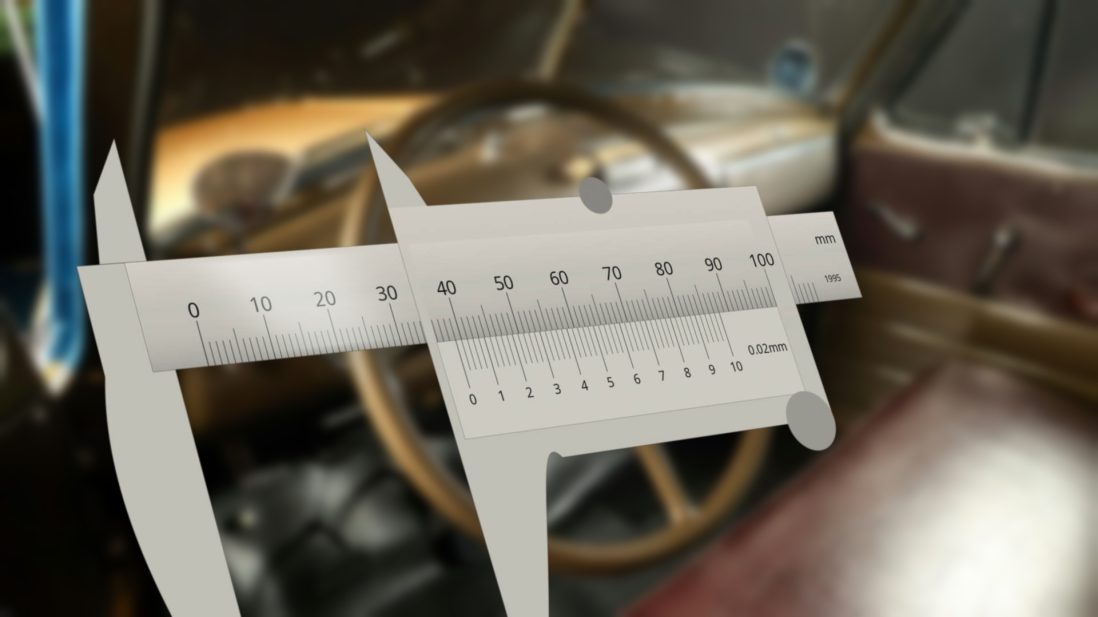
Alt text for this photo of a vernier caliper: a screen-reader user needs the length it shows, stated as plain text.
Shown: 39.0 mm
